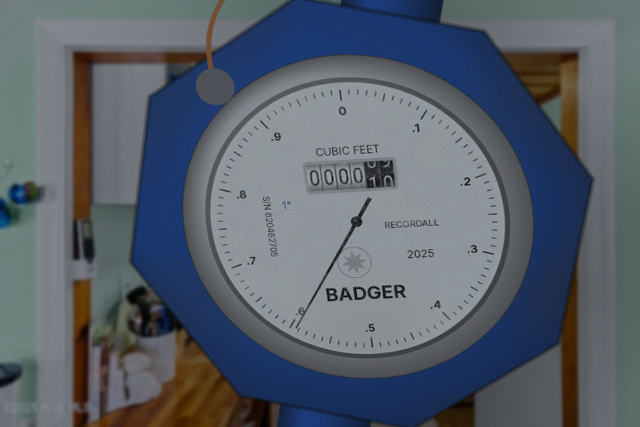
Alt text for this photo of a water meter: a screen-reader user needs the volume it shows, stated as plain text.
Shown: 9.59 ft³
